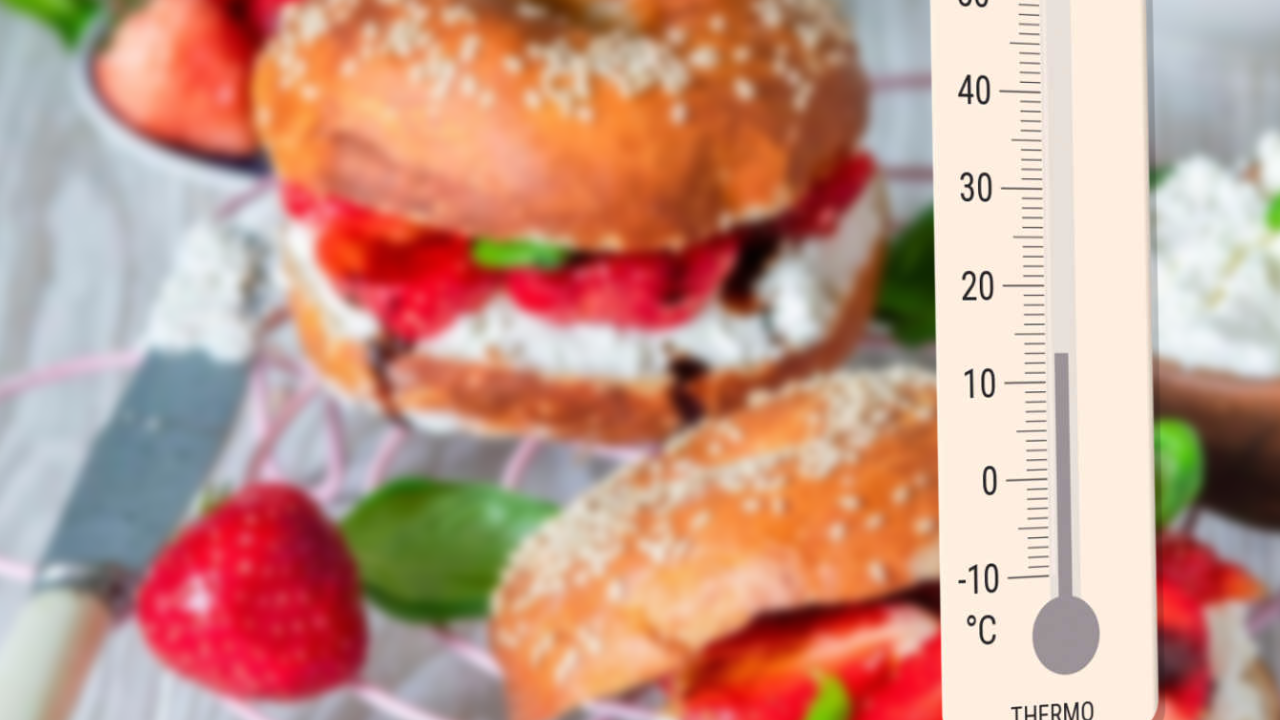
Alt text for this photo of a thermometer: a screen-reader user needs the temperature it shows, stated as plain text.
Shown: 13 °C
